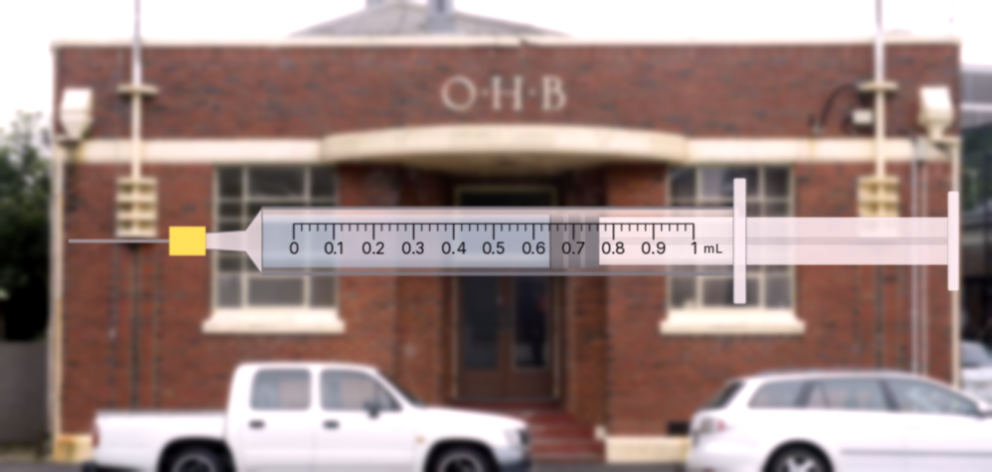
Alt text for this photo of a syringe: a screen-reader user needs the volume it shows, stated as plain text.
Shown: 0.64 mL
